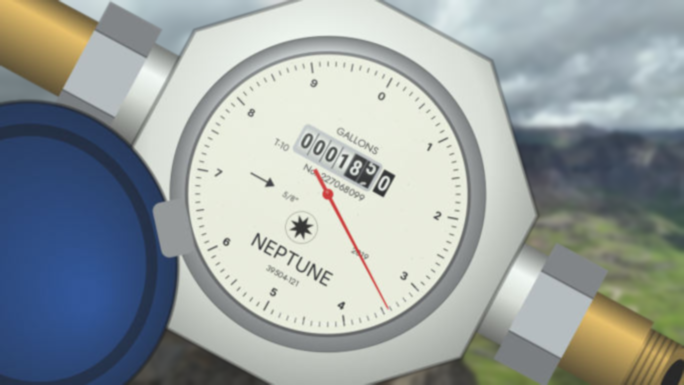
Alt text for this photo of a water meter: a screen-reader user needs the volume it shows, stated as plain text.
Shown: 1853.4 gal
